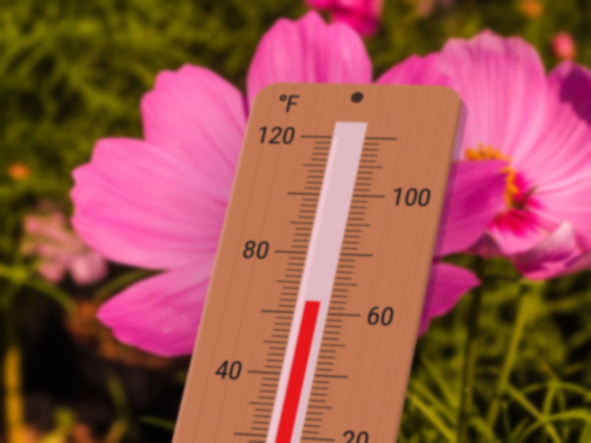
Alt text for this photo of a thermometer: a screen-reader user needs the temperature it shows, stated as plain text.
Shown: 64 °F
